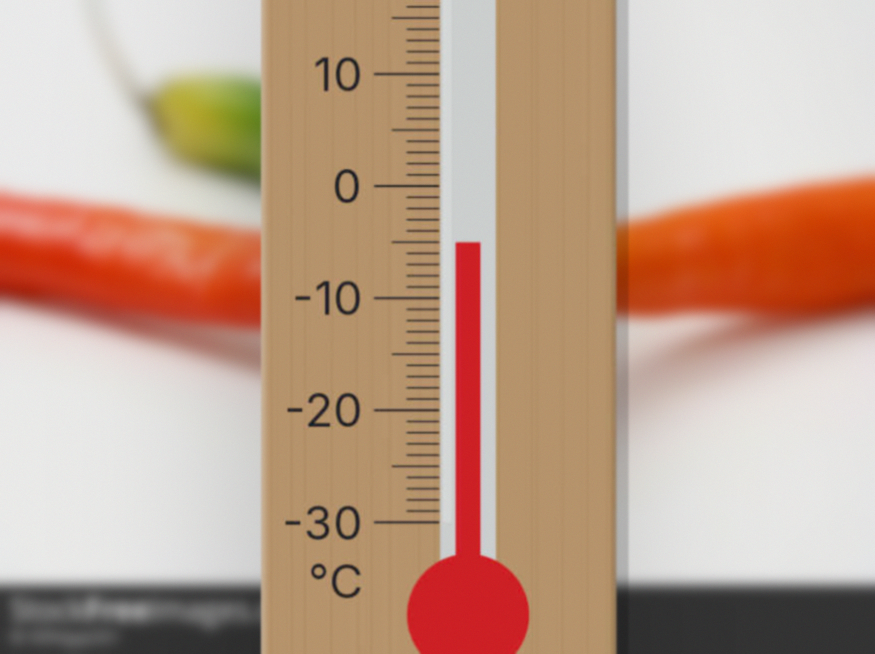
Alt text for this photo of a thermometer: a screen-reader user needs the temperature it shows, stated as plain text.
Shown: -5 °C
